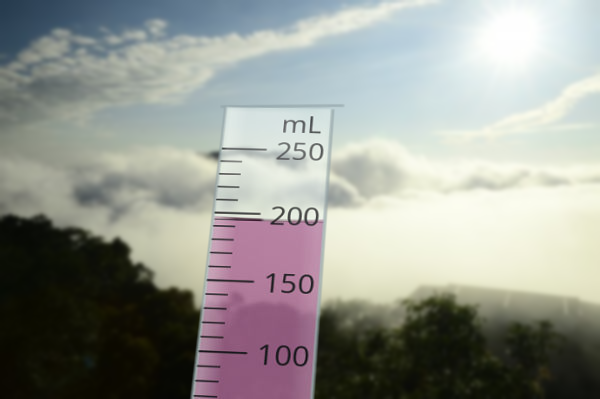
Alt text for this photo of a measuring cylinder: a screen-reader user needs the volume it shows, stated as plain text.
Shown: 195 mL
